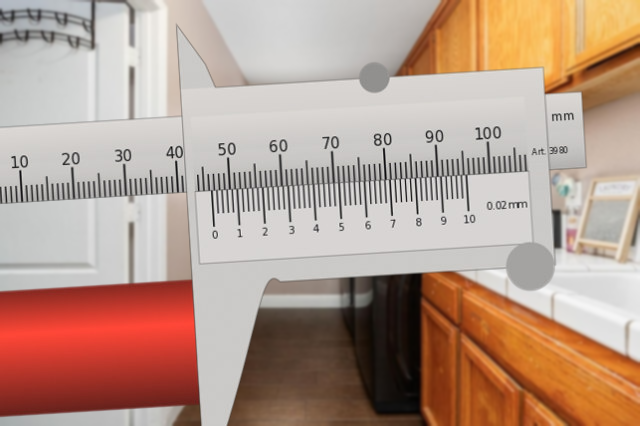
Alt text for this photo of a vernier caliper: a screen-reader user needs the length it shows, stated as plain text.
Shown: 46.5 mm
